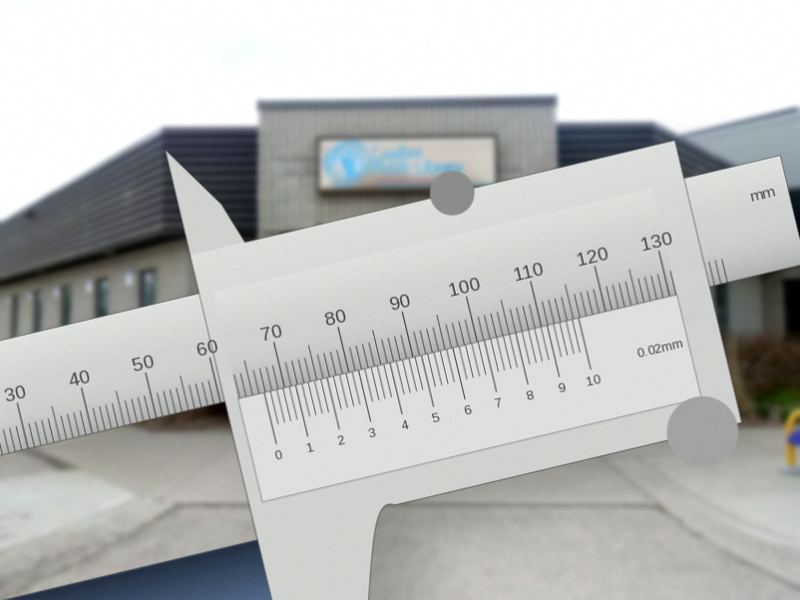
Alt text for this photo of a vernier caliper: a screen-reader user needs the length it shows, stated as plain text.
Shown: 66.8 mm
